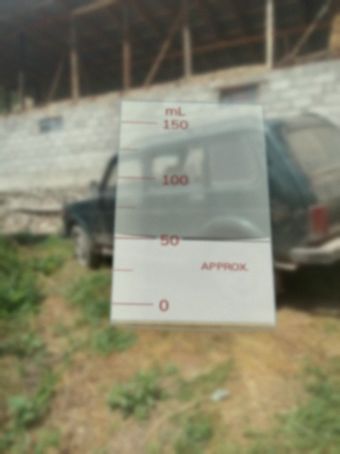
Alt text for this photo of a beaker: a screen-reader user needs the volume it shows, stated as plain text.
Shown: 50 mL
